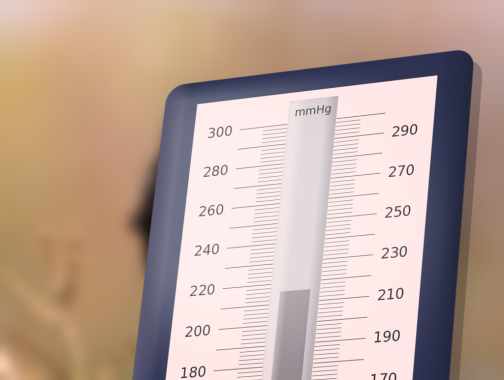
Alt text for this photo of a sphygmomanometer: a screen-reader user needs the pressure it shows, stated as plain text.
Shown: 216 mmHg
